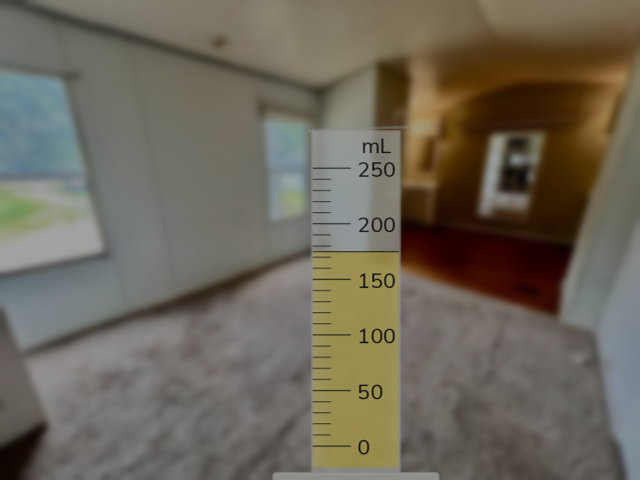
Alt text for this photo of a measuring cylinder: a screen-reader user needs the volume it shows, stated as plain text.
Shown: 175 mL
